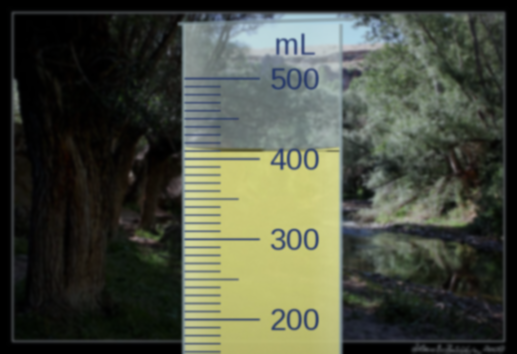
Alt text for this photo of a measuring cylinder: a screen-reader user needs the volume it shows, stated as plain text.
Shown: 410 mL
